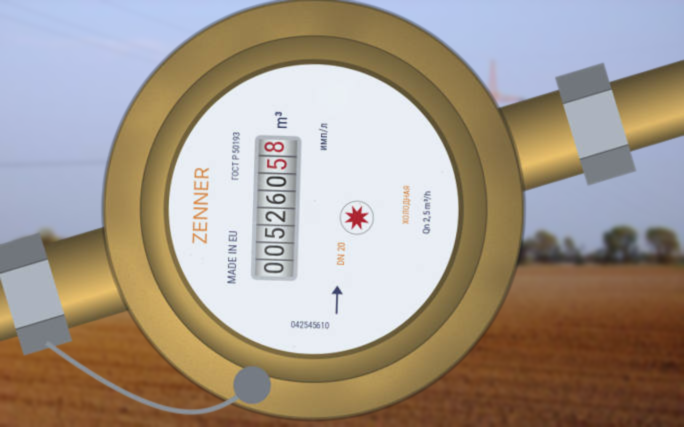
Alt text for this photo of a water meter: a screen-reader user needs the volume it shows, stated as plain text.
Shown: 5260.58 m³
